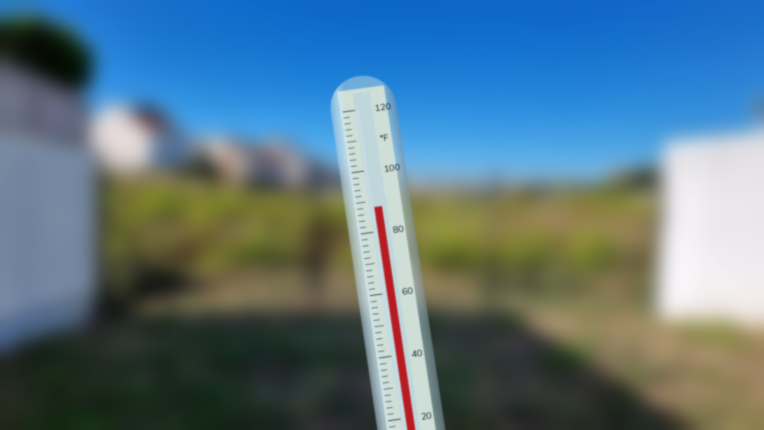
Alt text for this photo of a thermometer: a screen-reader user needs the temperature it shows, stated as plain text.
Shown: 88 °F
